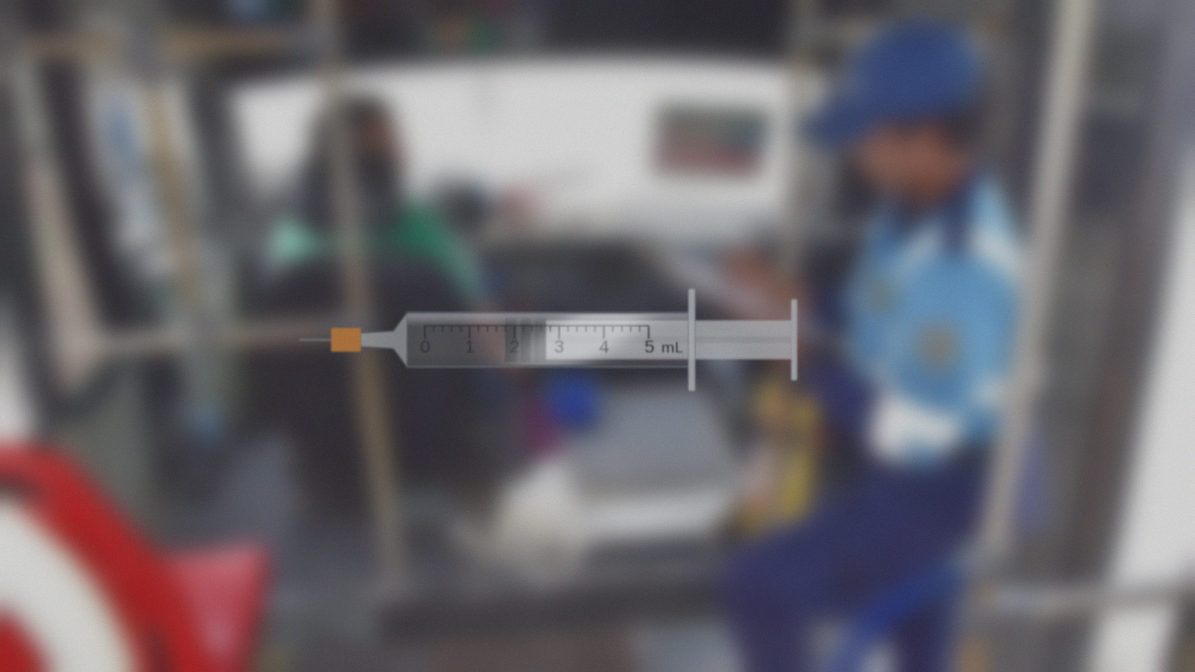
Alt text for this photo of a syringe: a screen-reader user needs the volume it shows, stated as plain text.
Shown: 1.8 mL
